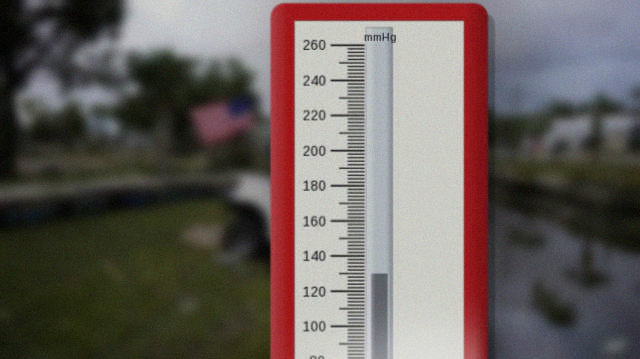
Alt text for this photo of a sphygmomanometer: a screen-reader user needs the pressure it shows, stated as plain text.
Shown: 130 mmHg
